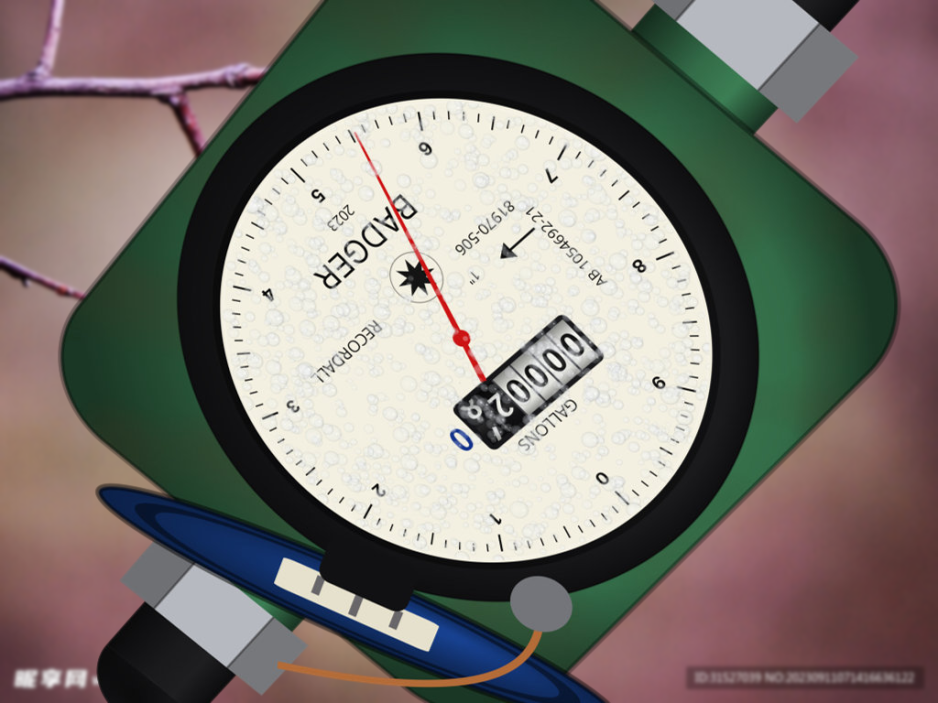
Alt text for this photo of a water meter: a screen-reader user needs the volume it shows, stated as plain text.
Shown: 275.5 gal
